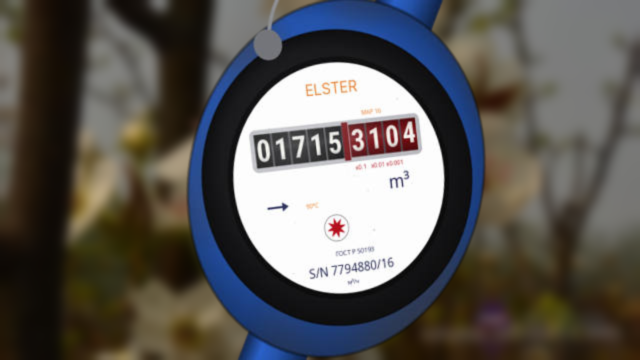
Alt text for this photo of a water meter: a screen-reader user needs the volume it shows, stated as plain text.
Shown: 1715.3104 m³
